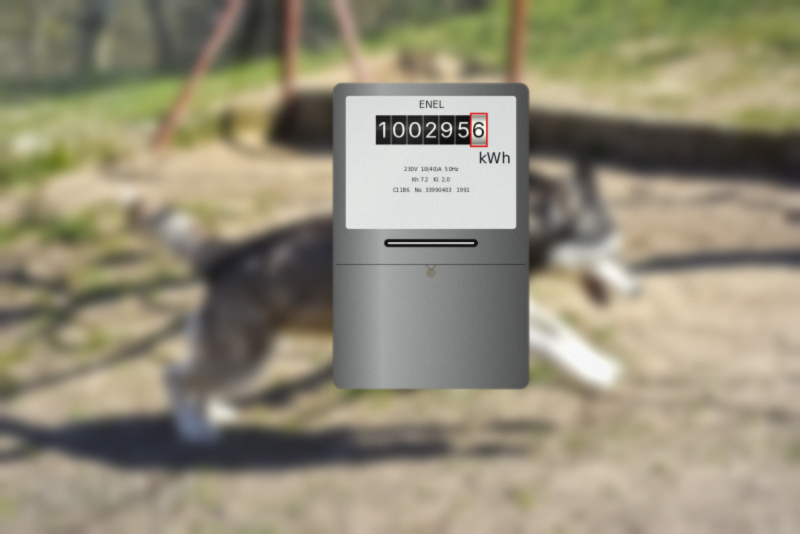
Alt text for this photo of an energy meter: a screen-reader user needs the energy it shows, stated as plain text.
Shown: 100295.6 kWh
